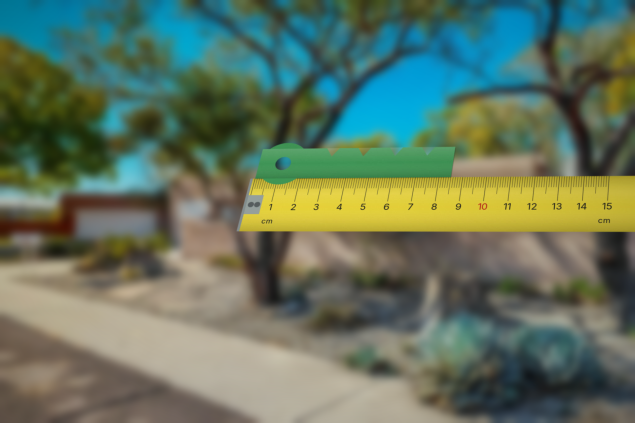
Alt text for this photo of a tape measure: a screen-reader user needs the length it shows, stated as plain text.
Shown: 8.5 cm
